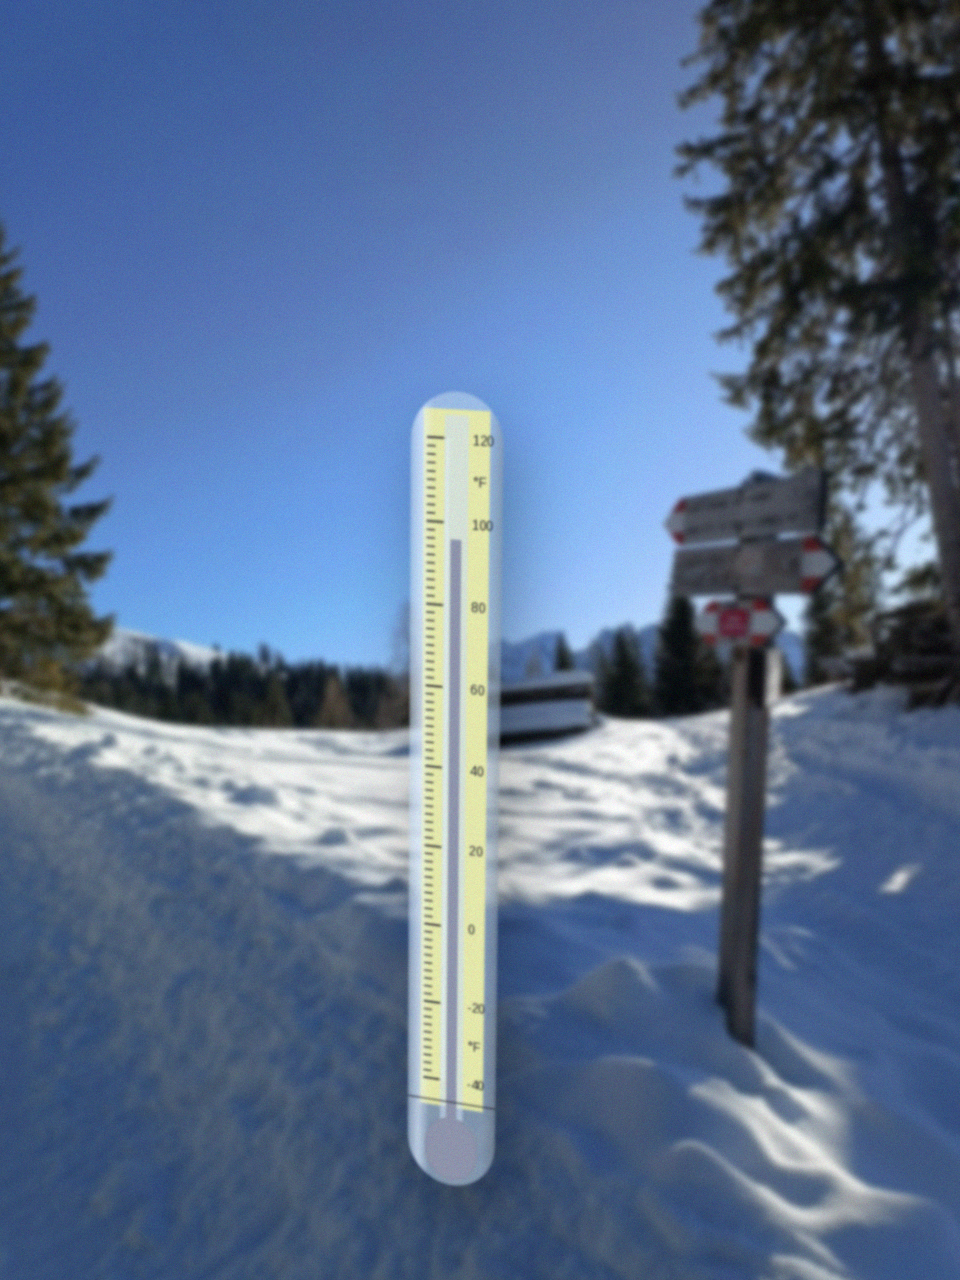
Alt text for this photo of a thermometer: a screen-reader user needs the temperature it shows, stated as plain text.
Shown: 96 °F
